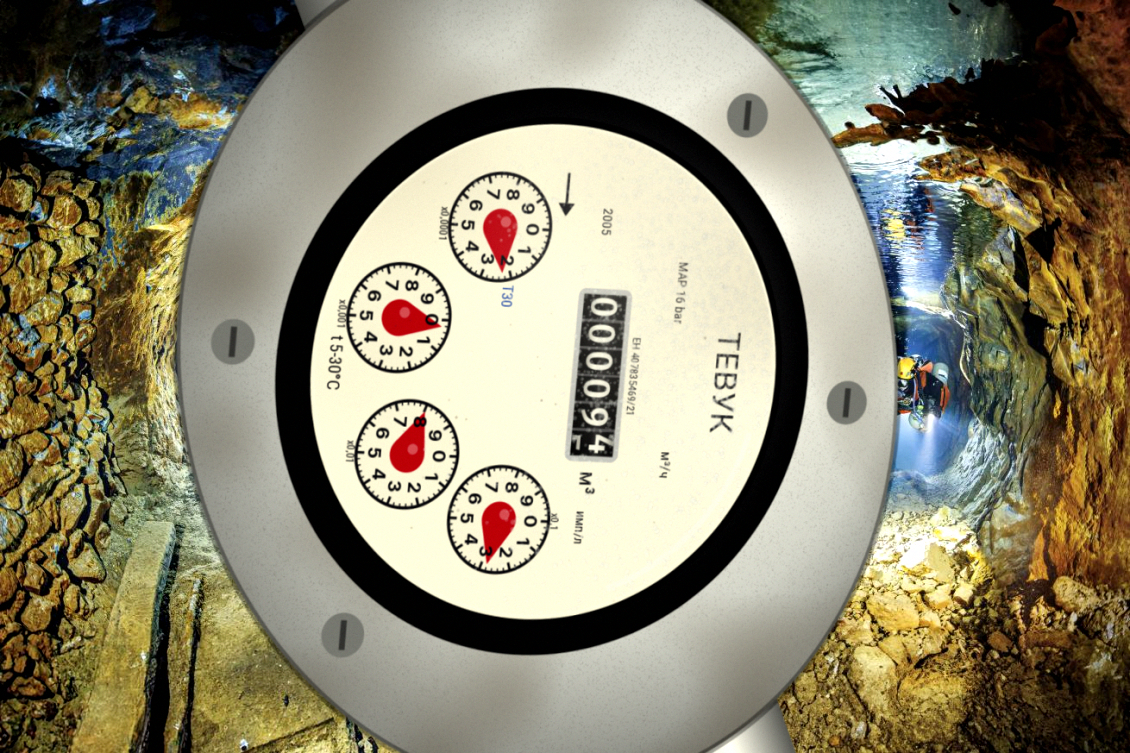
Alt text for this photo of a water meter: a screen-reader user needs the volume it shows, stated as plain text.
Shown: 94.2802 m³
